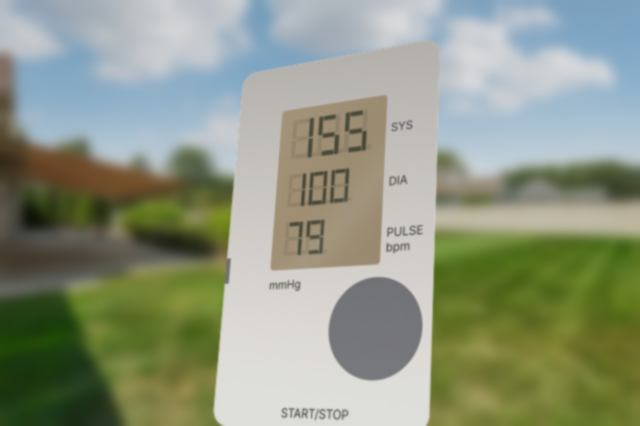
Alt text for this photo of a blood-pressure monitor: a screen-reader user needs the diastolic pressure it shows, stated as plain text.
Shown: 100 mmHg
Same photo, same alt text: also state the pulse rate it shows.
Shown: 79 bpm
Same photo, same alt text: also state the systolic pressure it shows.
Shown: 155 mmHg
